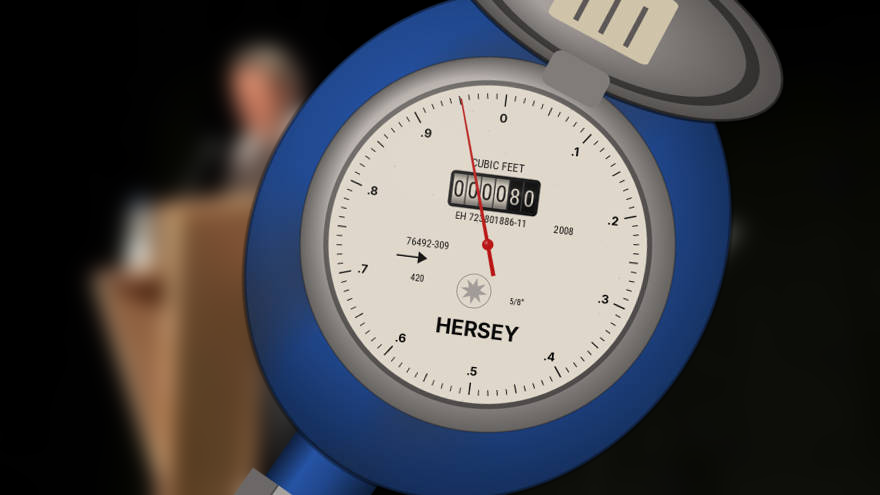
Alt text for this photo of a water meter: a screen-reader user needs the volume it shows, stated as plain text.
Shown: 79.95 ft³
